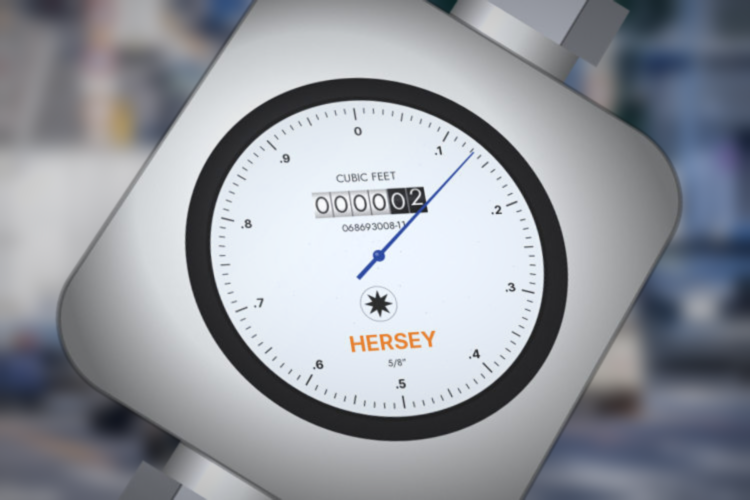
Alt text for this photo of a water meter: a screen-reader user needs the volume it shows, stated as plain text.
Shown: 2.13 ft³
